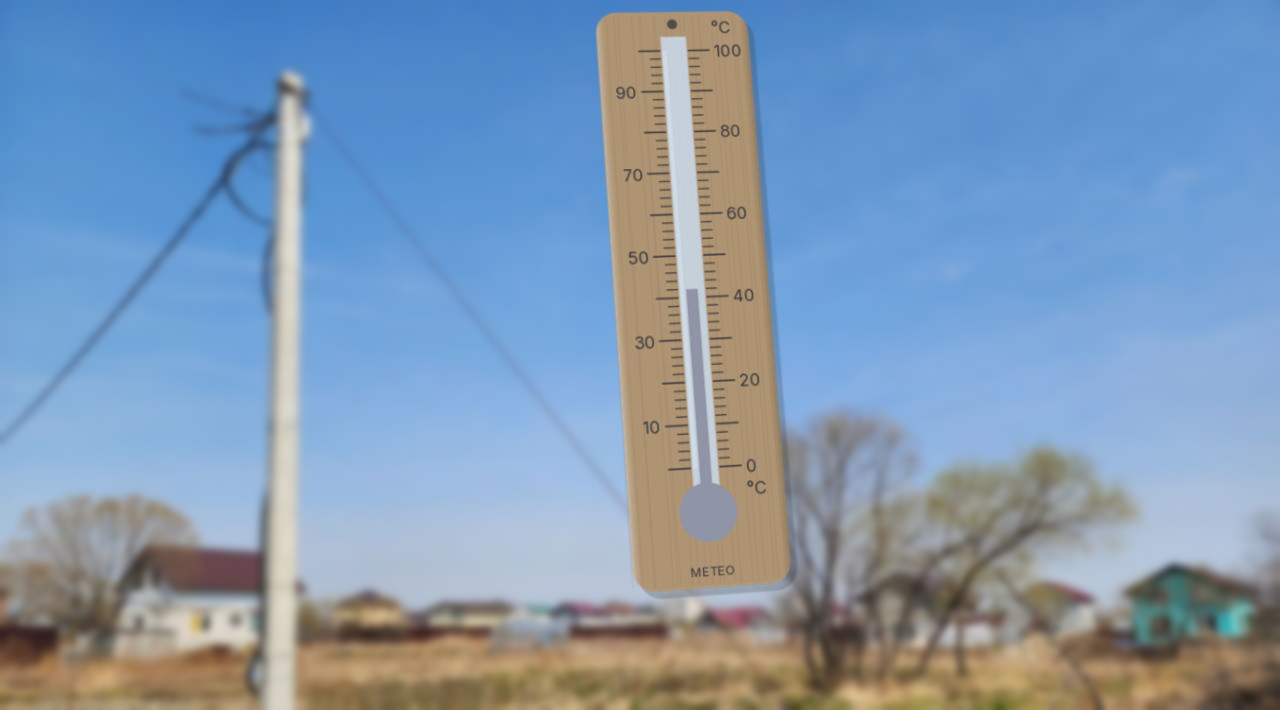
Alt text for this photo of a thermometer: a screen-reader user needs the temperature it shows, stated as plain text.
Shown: 42 °C
